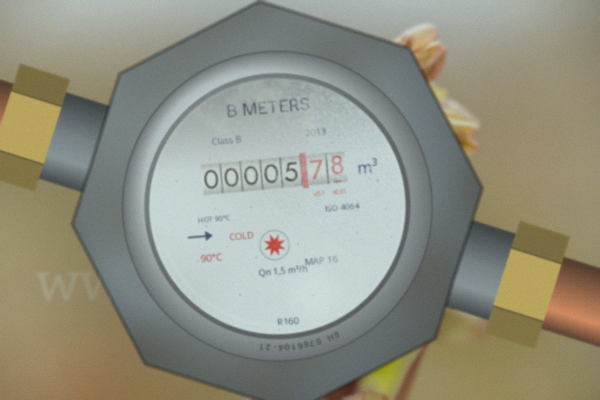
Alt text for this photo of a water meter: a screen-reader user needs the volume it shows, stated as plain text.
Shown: 5.78 m³
